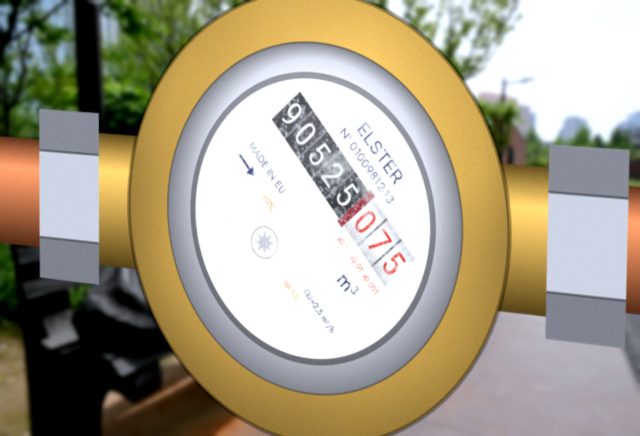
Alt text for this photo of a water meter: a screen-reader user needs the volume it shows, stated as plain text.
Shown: 90525.075 m³
